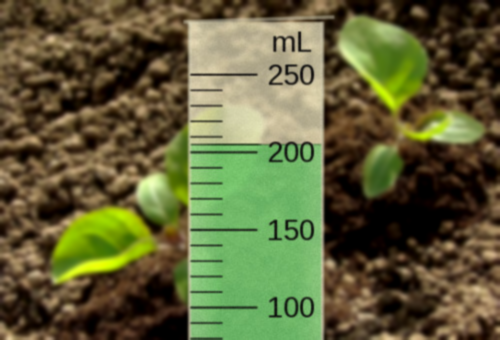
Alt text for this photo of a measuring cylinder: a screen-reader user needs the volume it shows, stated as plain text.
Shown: 205 mL
